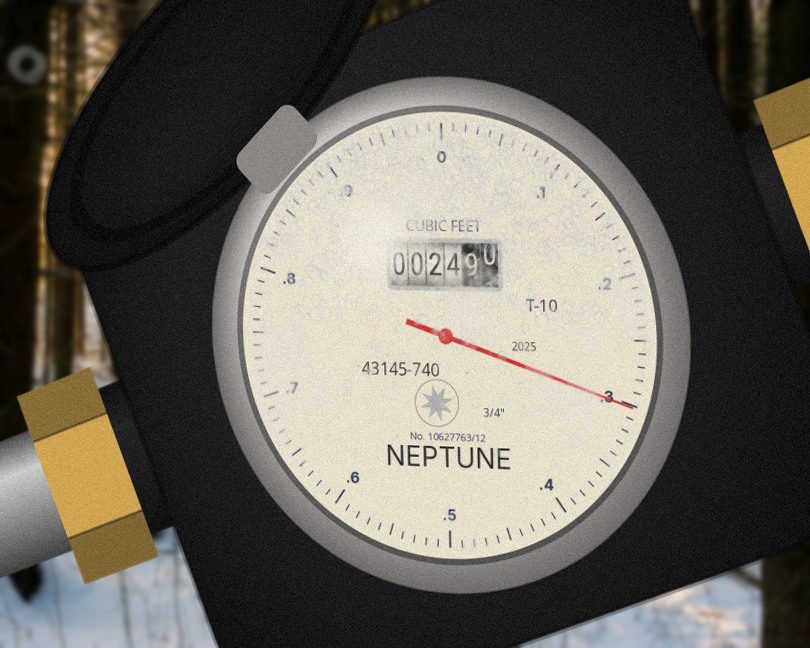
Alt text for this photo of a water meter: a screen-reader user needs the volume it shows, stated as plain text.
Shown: 2490.30 ft³
